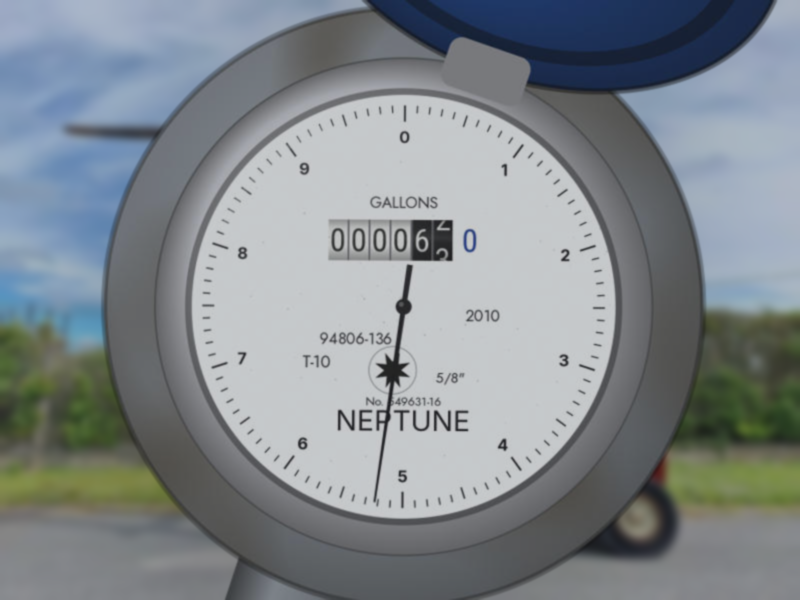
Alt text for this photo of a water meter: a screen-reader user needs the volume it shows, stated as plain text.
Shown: 625.2 gal
